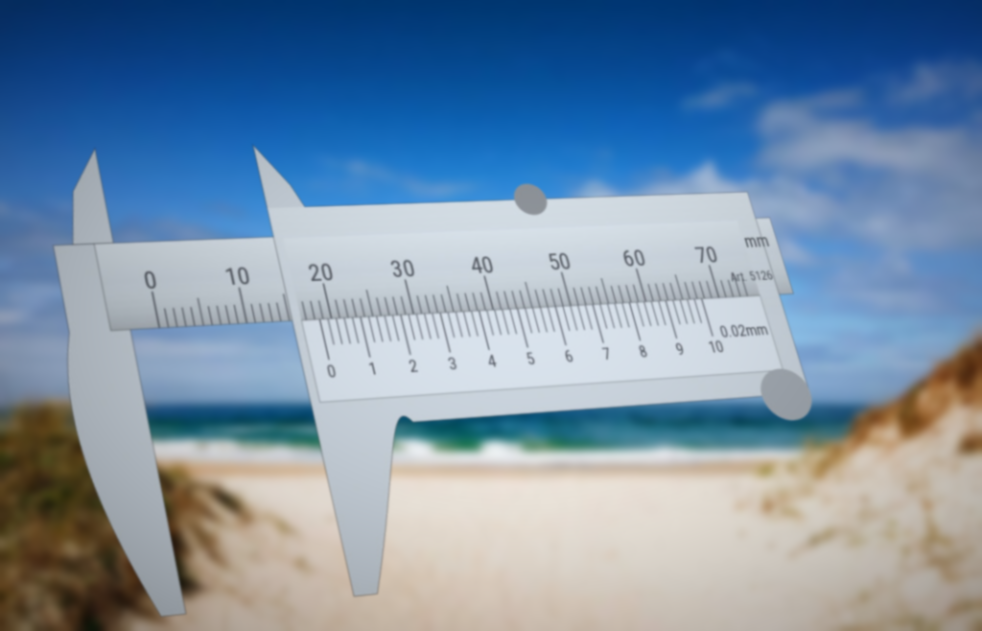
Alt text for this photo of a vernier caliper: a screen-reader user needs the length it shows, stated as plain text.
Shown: 18.6 mm
